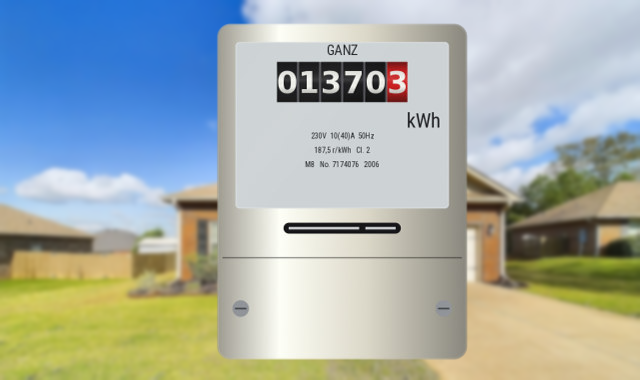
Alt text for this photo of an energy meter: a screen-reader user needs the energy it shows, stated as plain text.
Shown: 1370.3 kWh
